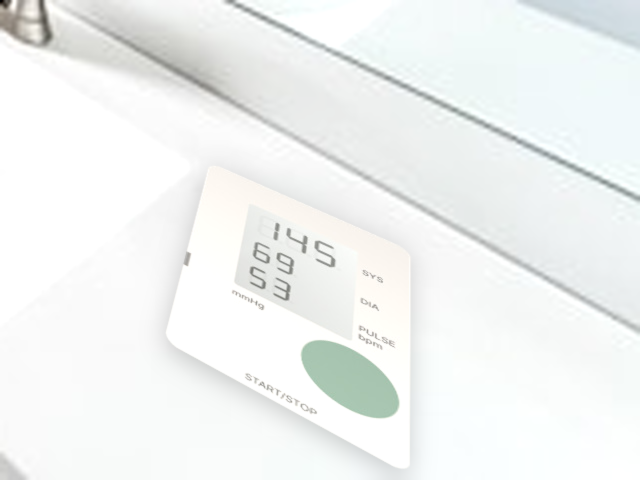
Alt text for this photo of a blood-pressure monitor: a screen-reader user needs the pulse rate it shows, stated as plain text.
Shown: 53 bpm
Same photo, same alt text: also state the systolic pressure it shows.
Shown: 145 mmHg
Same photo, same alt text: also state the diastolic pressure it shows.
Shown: 69 mmHg
